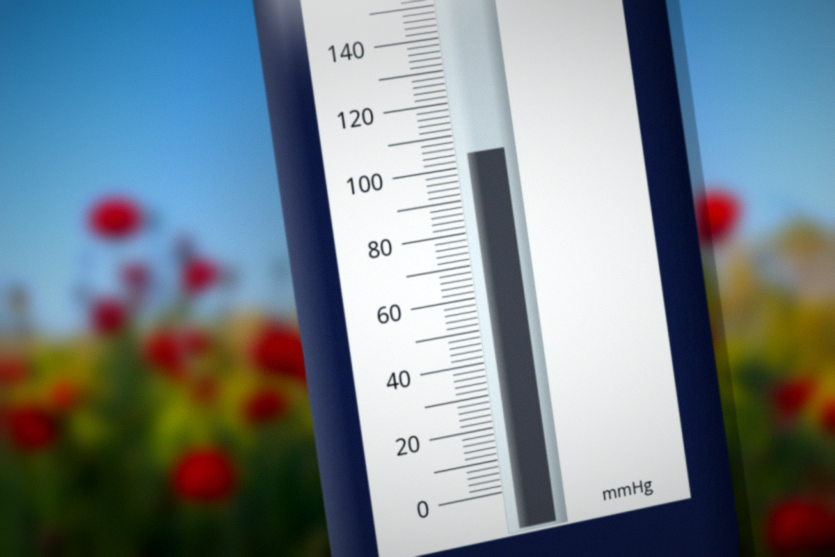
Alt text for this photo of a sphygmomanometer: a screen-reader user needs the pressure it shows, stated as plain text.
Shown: 104 mmHg
